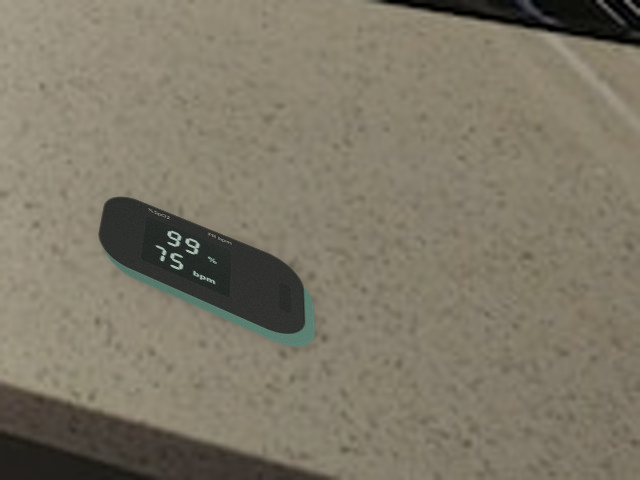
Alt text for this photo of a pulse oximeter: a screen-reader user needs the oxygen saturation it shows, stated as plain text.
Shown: 99 %
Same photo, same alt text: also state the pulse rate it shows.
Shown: 75 bpm
